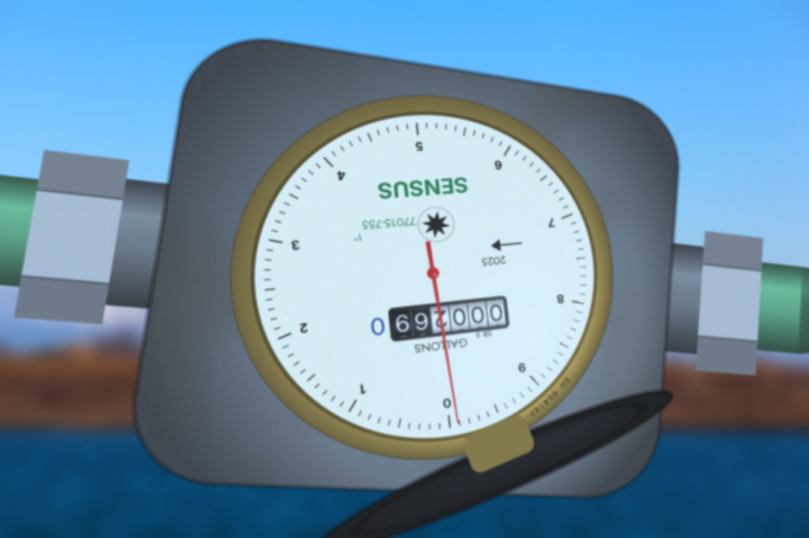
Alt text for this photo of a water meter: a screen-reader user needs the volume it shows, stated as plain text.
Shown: 2689.9 gal
